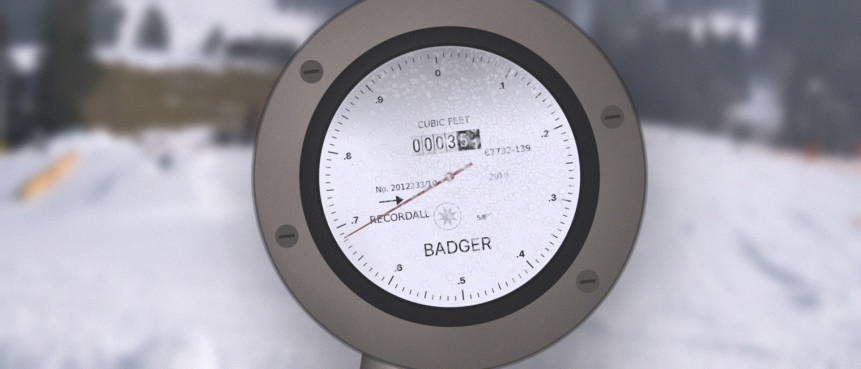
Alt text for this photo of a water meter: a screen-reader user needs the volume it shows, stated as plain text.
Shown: 350.68 ft³
